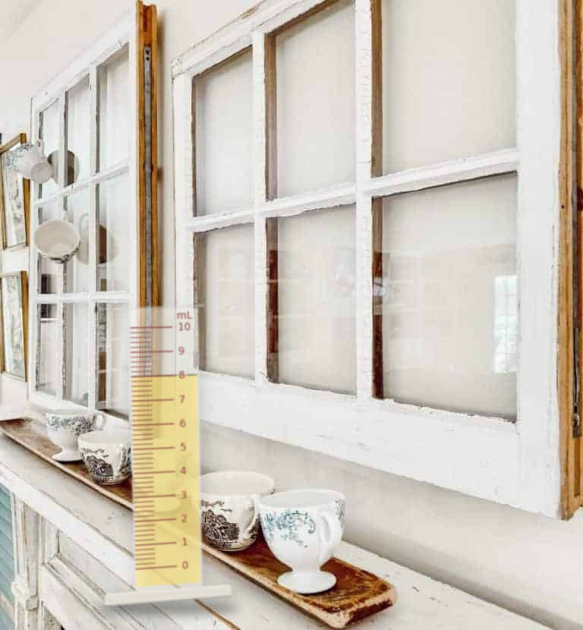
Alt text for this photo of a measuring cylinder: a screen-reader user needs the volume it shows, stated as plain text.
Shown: 8 mL
